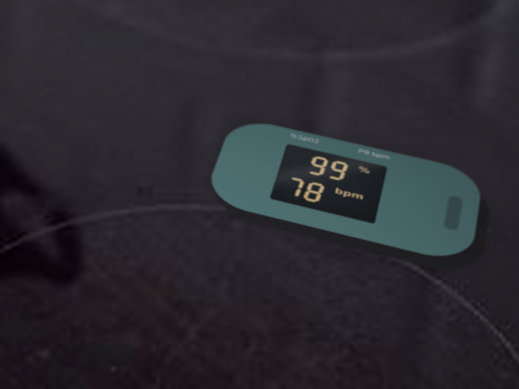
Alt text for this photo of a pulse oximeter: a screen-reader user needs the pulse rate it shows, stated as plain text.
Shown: 78 bpm
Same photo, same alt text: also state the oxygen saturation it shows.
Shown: 99 %
